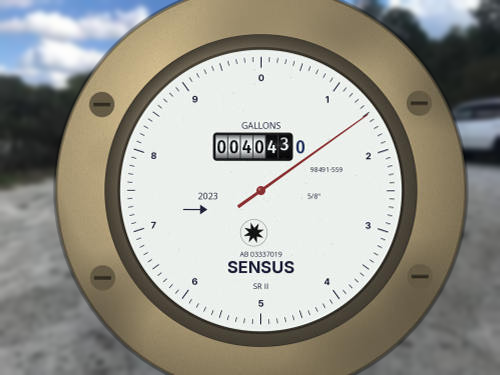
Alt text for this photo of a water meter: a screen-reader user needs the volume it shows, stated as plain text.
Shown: 40431.5 gal
